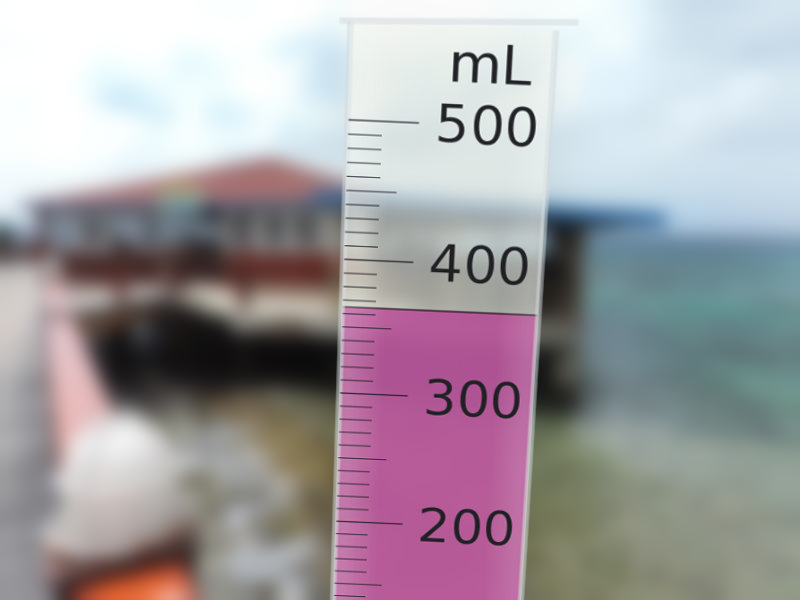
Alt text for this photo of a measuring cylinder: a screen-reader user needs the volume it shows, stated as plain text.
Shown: 365 mL
